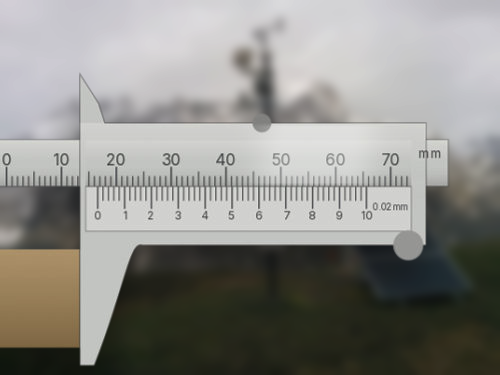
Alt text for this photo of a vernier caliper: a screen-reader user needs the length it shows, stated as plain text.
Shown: 16.6 mm
